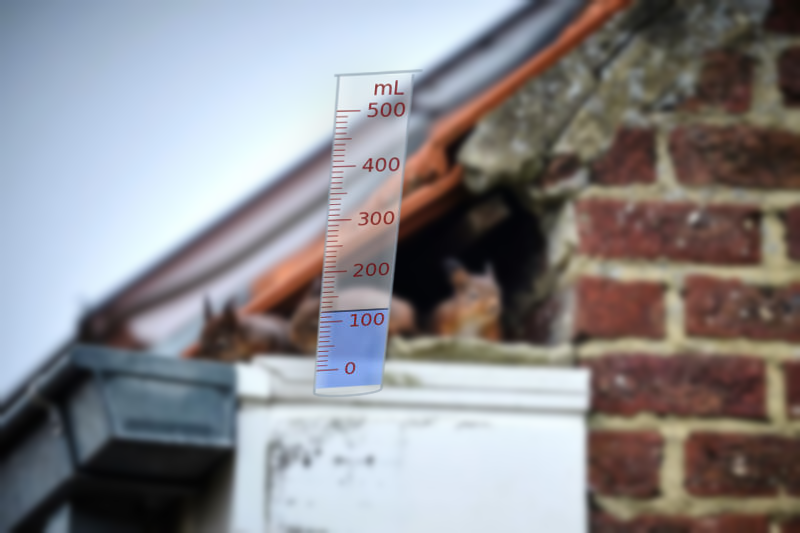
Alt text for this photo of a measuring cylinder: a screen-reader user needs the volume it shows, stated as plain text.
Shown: 120 mL
